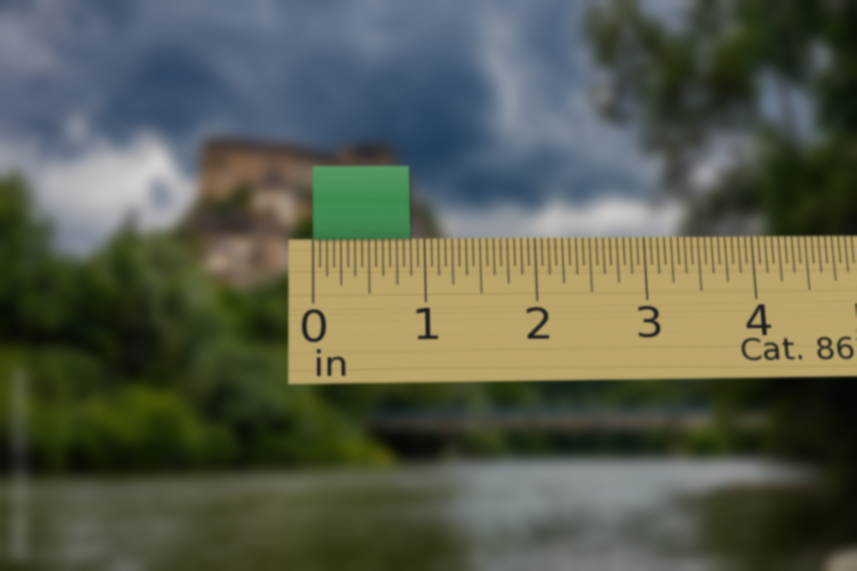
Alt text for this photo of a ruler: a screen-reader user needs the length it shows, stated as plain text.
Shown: 0.875 in
